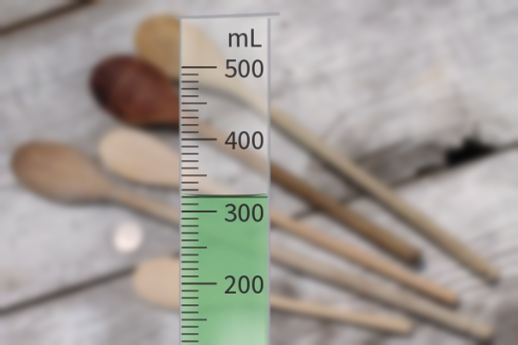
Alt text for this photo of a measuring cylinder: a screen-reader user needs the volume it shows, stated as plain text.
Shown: 320 mL
